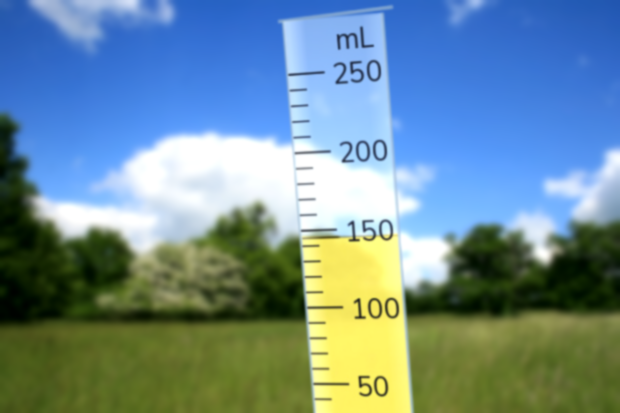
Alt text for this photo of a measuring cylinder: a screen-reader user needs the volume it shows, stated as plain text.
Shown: 145 mL
